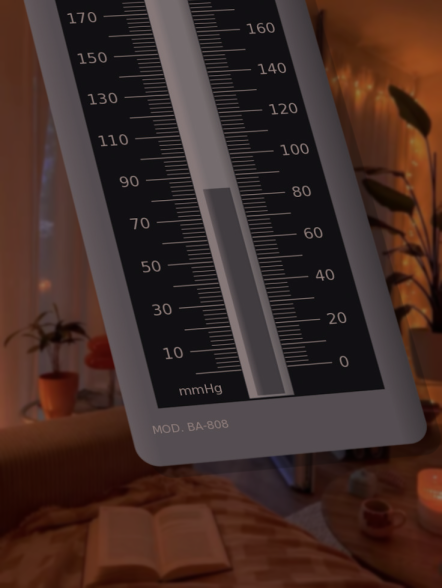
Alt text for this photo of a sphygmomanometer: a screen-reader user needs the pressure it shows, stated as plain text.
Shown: 84 mmHg
